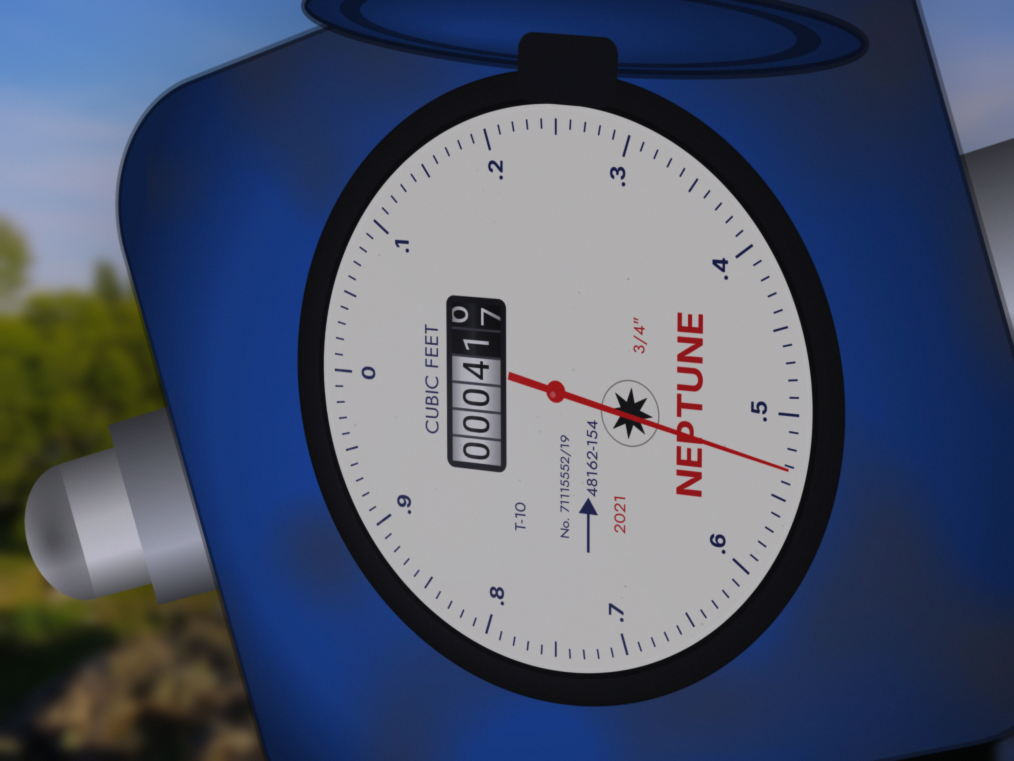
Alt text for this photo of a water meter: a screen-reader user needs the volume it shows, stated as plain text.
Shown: 416.53 ft³
